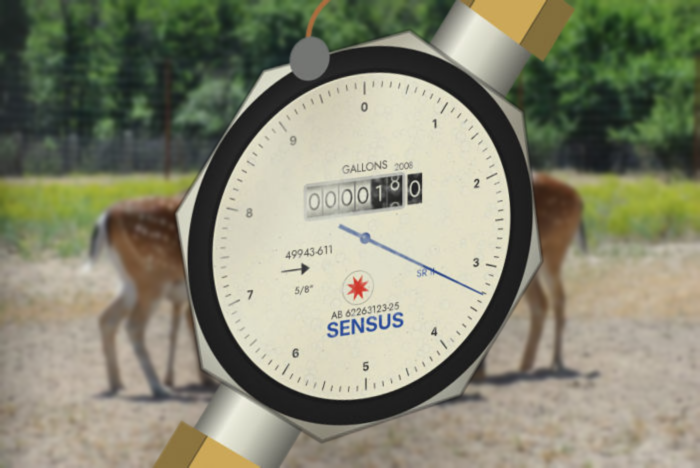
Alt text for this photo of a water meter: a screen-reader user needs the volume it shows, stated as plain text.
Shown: 183.3 gal
